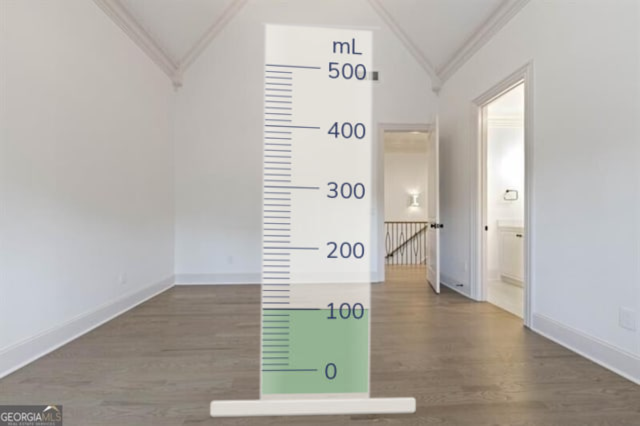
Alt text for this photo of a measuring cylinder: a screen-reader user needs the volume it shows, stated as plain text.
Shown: 100 mL
